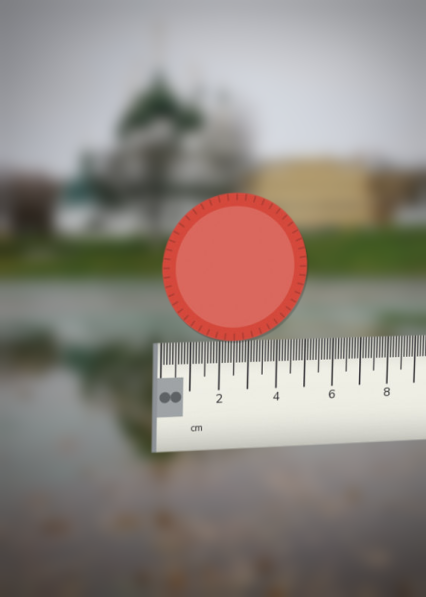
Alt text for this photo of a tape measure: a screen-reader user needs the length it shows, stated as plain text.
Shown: 5 cm
